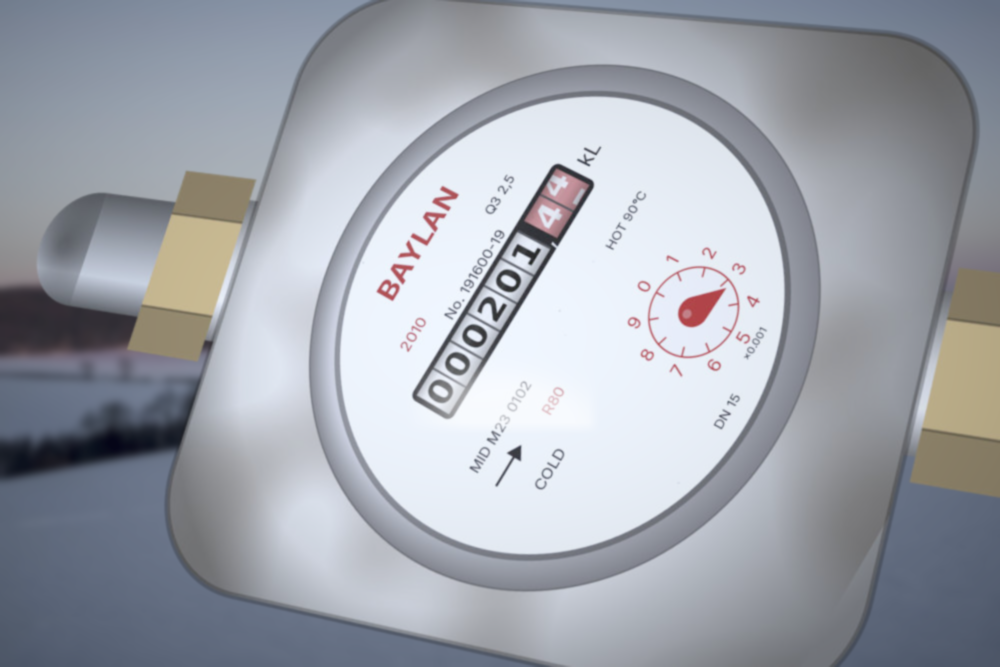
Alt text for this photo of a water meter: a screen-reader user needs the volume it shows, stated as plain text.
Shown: 201.443 kL
